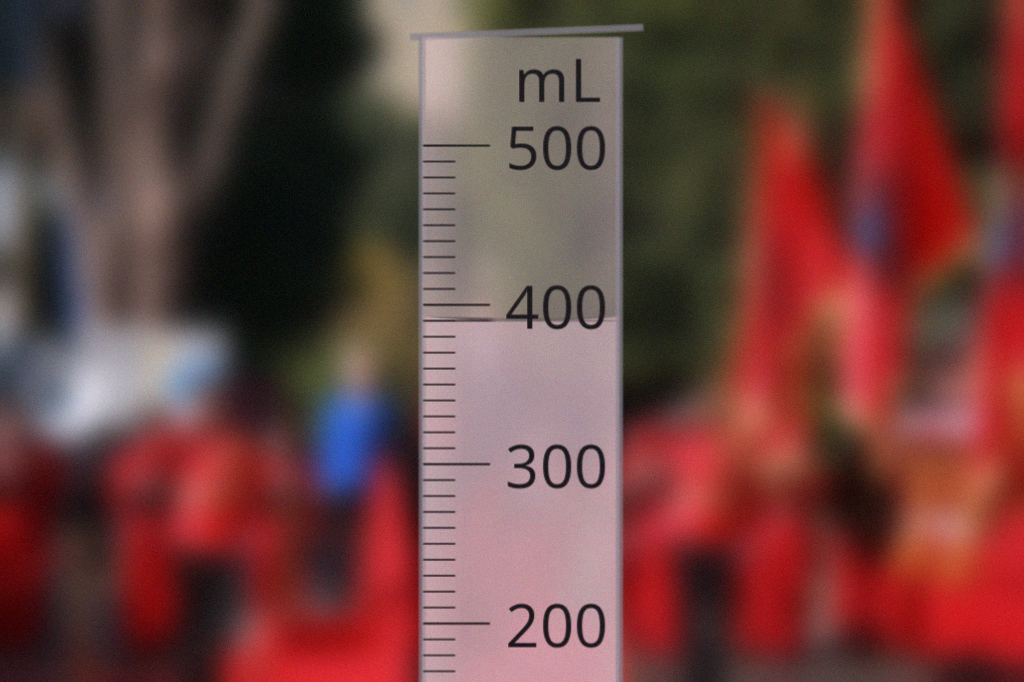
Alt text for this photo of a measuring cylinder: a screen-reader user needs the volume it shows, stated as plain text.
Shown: 390 mL
